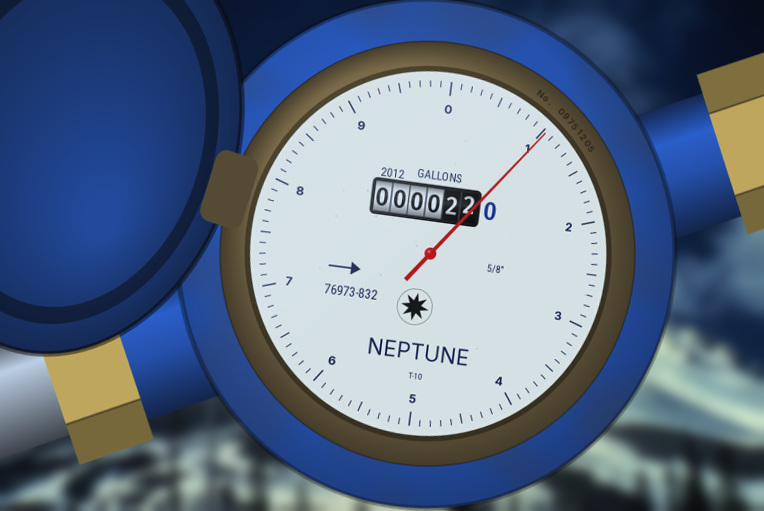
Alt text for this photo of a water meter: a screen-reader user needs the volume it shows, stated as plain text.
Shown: 221.0 gal
